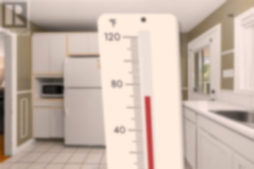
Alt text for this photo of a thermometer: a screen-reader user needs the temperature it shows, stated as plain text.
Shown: 70 °F
